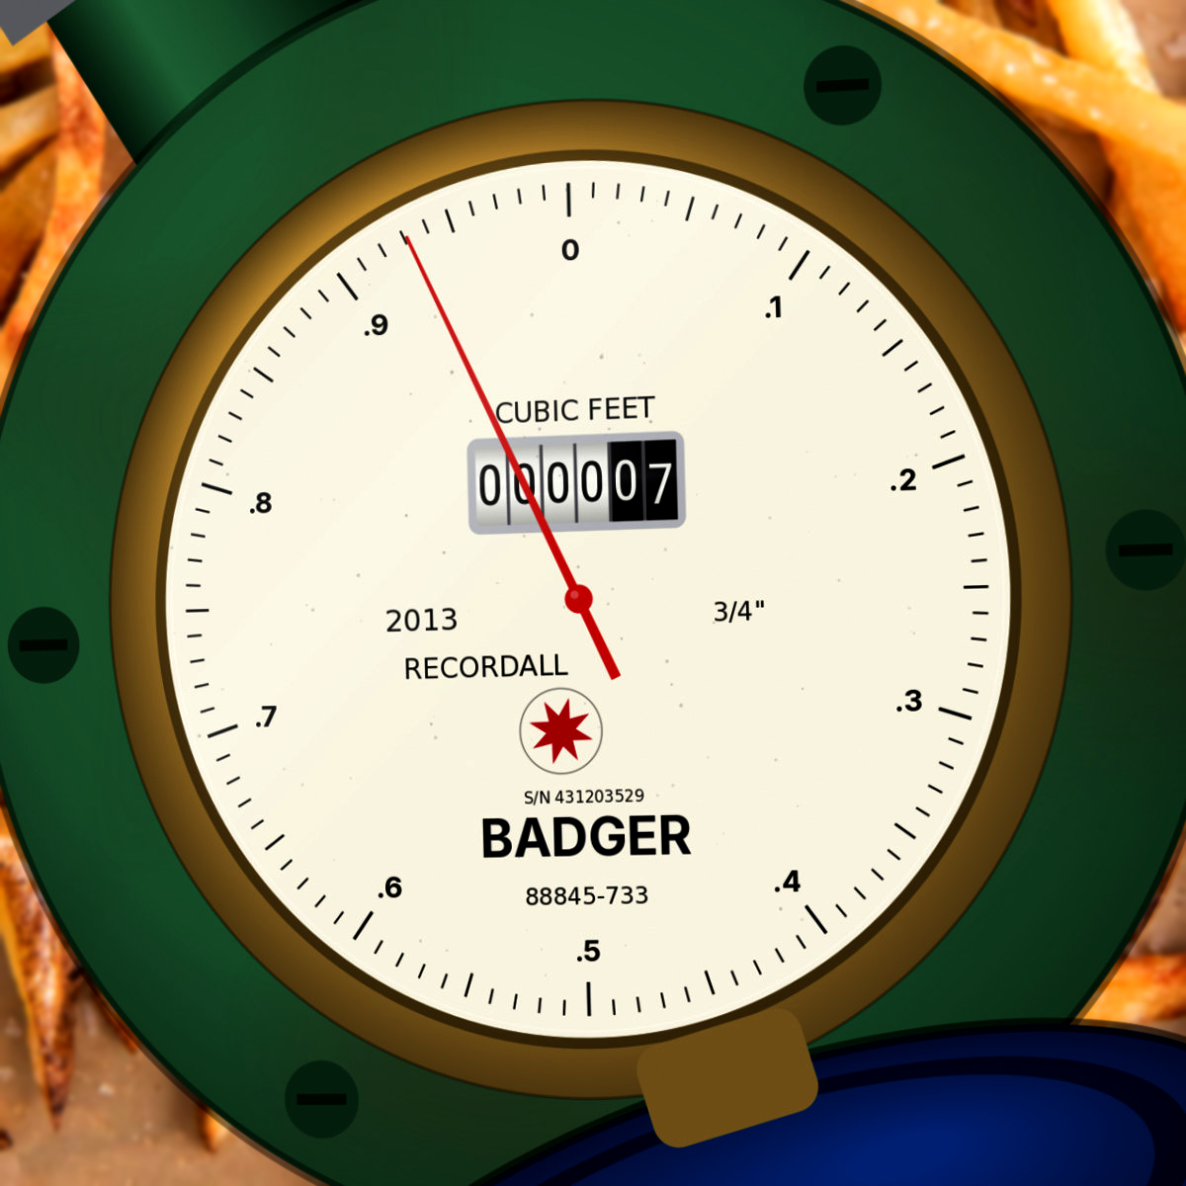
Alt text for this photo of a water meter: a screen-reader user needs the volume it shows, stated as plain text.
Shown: 6.93 ft³
